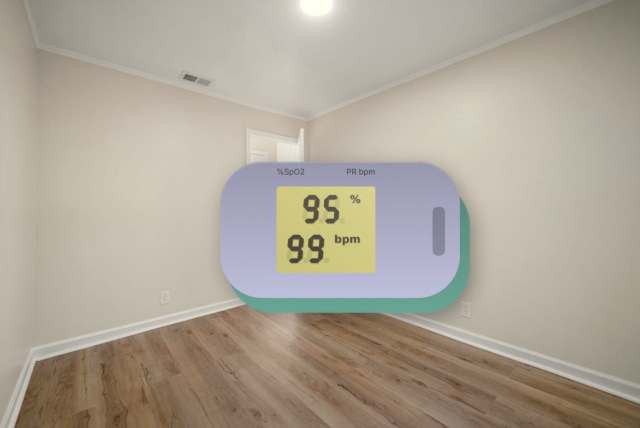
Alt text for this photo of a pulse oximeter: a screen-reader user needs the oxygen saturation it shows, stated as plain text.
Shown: 95 %
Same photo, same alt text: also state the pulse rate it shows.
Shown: 99 bpm
